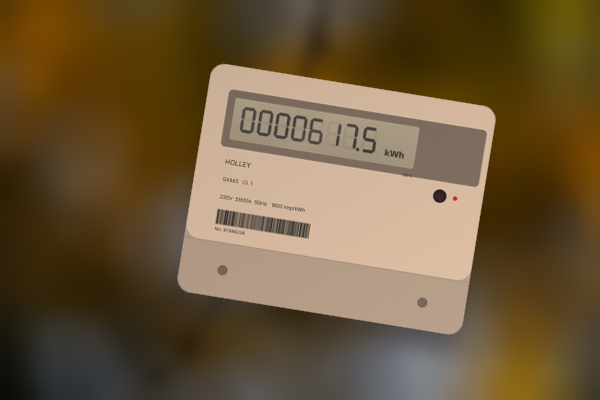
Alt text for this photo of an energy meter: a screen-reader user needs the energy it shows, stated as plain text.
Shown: 617.5 kWh
